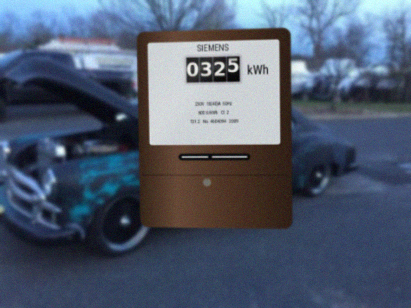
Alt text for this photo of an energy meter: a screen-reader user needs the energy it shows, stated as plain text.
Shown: 325 kWh
